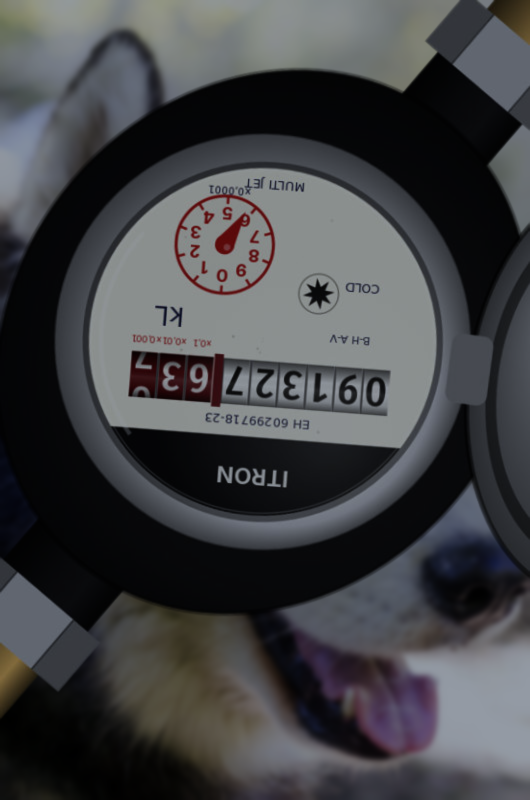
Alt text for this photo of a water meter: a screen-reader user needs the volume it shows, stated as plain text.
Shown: 91327.6365 kL
